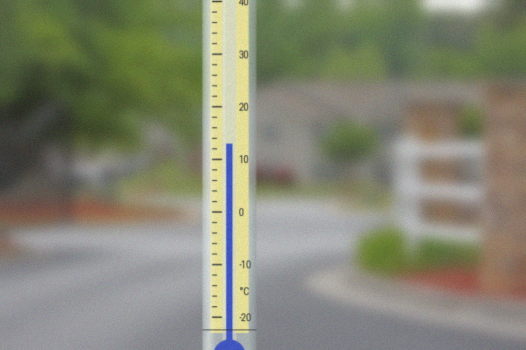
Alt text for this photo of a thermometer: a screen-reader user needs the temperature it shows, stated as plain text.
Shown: 13 °C
